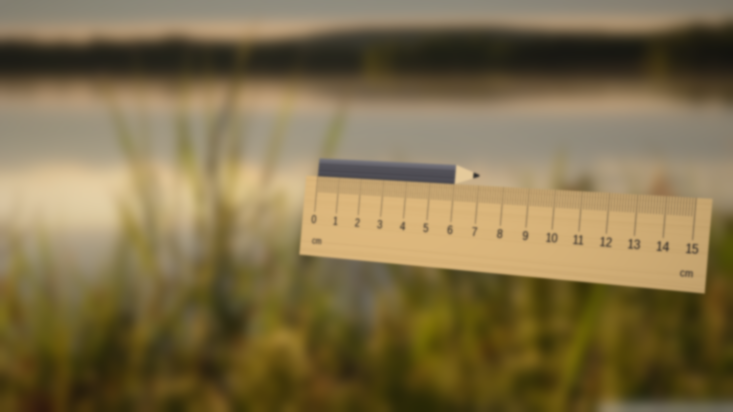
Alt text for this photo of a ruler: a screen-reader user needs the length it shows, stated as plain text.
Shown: 7 cm
